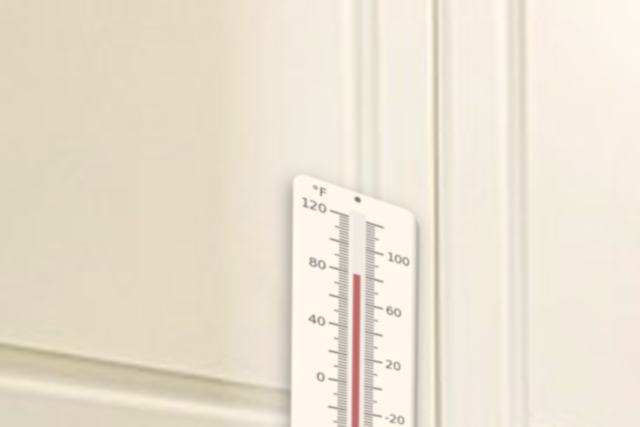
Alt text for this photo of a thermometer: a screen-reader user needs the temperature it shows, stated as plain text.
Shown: 80 °F
